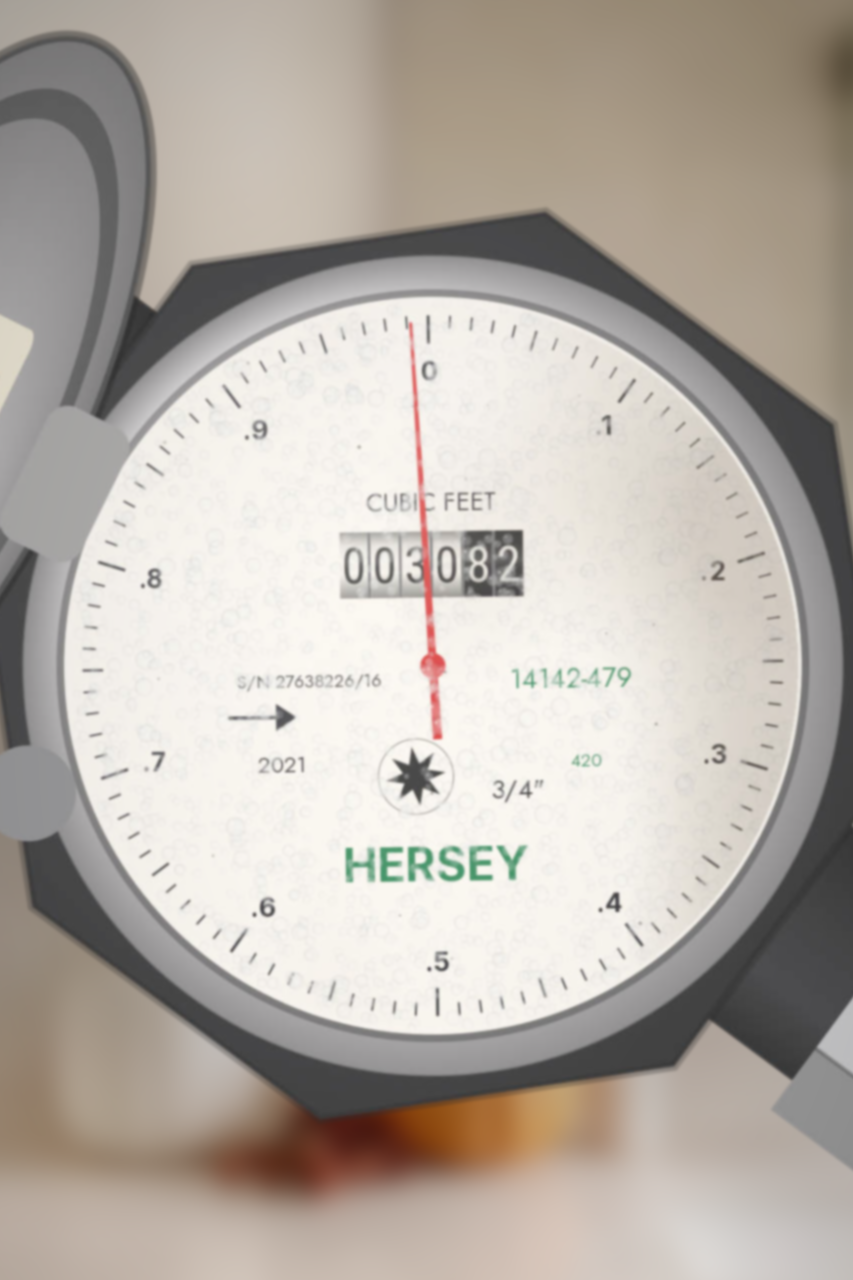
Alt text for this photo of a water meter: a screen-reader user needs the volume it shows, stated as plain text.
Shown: 3081.99 ft³
